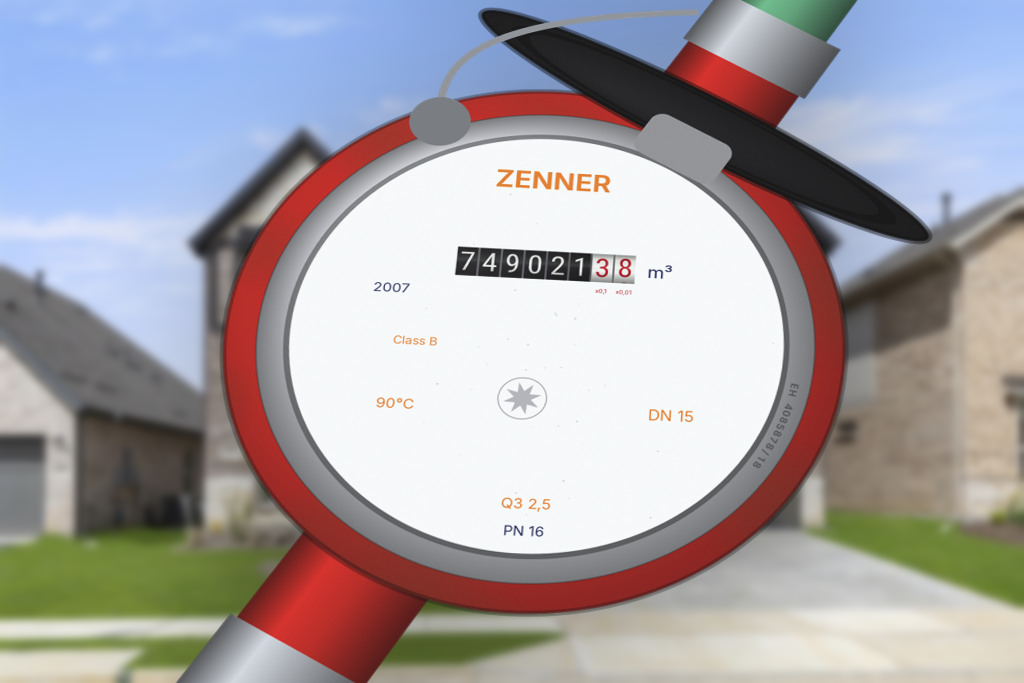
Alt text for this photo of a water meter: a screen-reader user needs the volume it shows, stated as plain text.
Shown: 749021.38 m³
